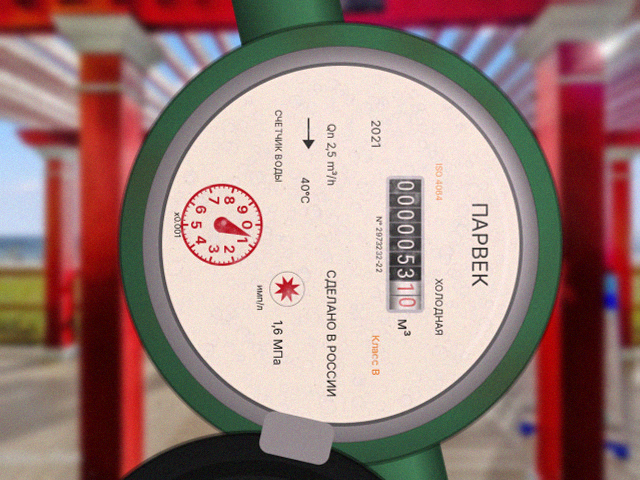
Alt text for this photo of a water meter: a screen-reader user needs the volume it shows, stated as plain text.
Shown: 53.100 m³
